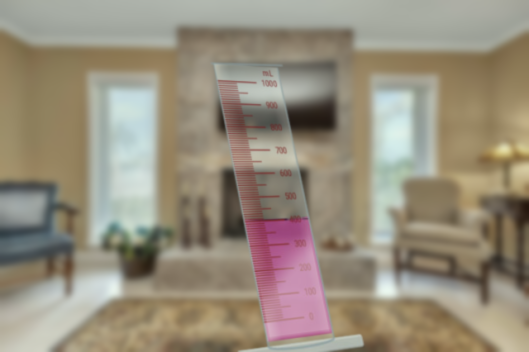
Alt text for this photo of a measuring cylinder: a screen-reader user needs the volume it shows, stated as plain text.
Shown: 400 mL
